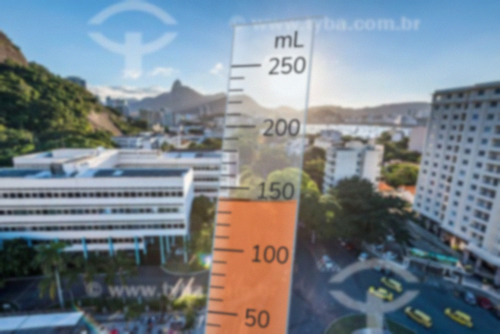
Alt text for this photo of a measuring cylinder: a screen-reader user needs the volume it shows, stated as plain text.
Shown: 140 mL
